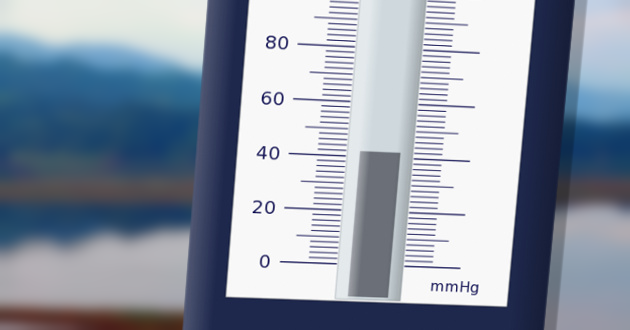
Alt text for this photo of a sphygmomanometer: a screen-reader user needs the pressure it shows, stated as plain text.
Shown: 42 mmHg
